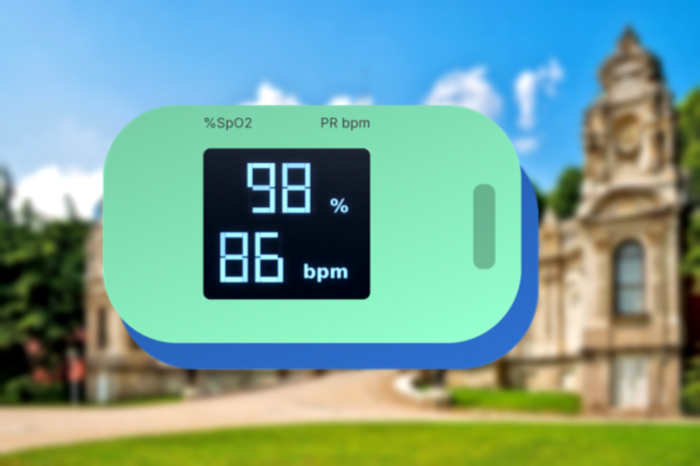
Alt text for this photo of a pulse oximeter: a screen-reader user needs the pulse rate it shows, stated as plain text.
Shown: 86 bpm
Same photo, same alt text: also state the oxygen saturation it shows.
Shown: 98 %
